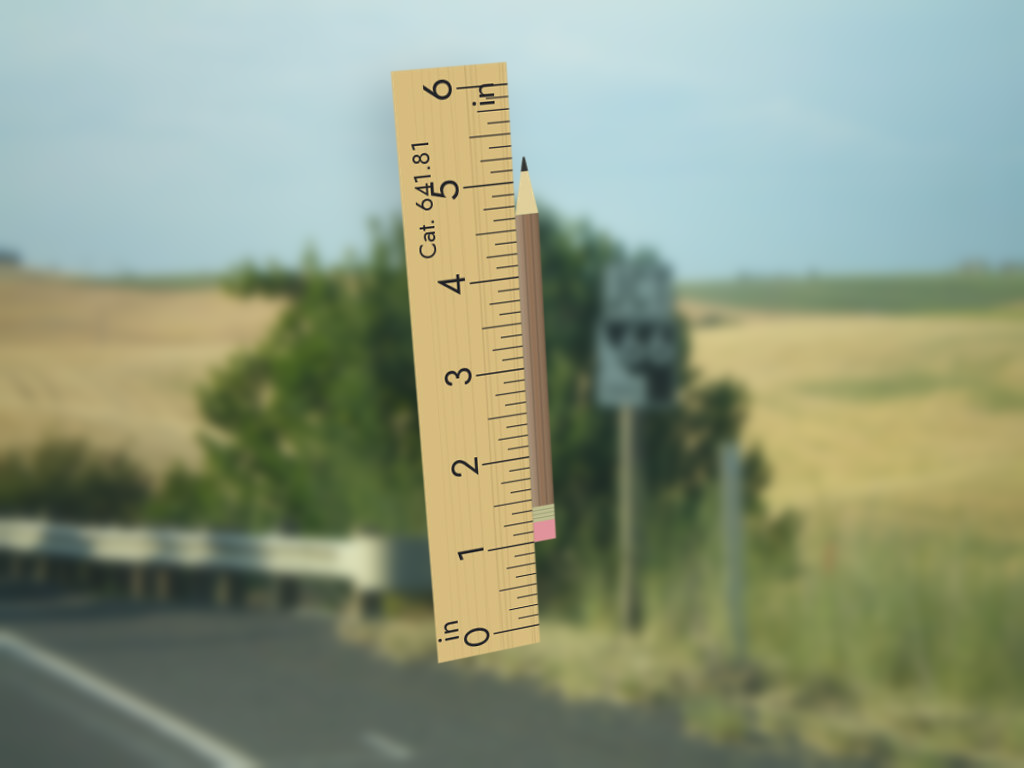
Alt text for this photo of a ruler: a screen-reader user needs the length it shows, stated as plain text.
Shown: 4.25 in
